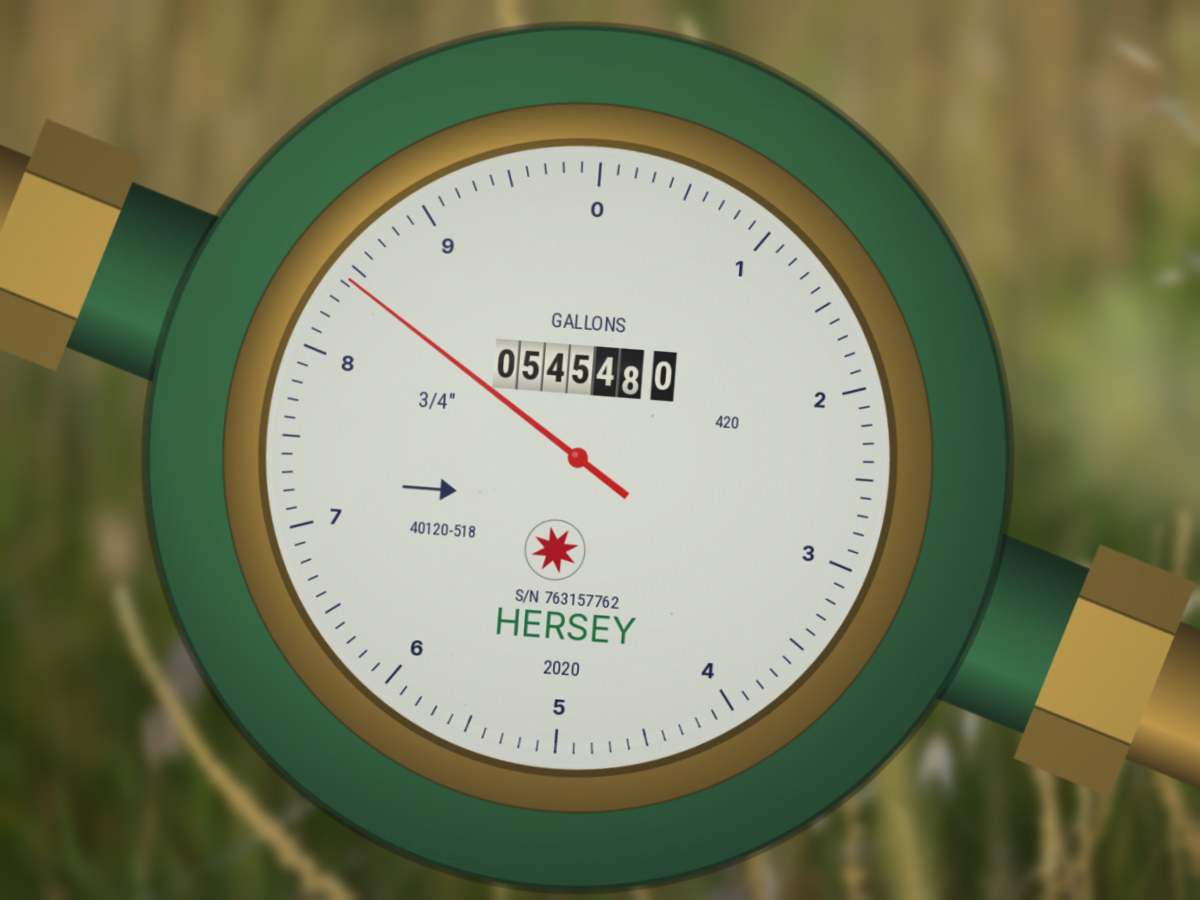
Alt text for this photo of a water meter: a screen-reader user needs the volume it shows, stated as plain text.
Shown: 545478.4 gal
